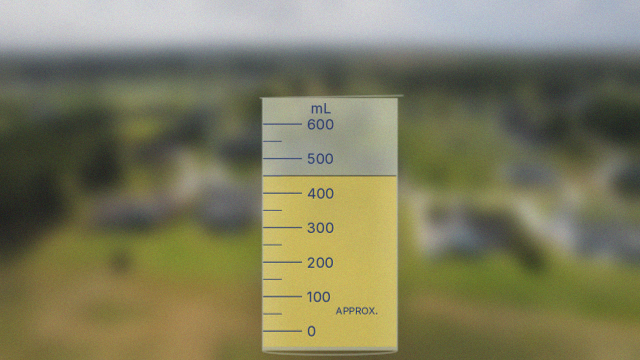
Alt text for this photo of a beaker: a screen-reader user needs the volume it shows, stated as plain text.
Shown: 450 mL
